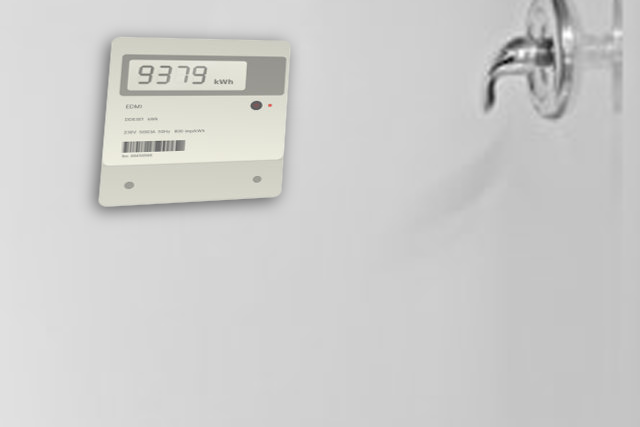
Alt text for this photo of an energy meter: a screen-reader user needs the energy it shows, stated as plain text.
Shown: 9379 kWh
